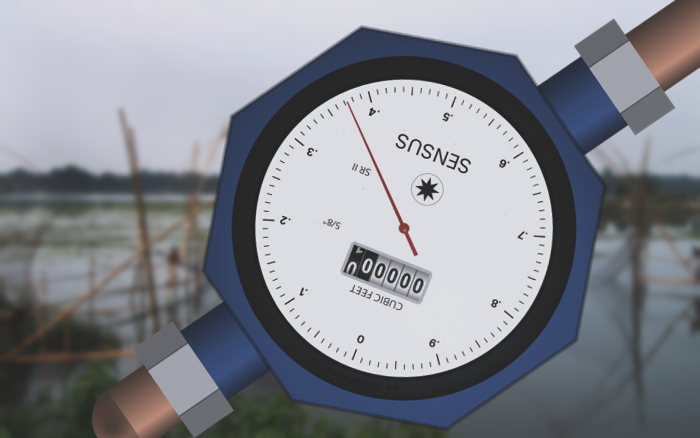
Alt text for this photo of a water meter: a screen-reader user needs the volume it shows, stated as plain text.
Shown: 0.37 ft³
